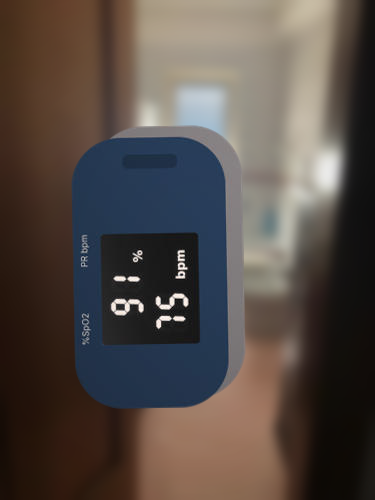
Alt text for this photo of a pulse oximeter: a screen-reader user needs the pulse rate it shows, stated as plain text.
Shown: 75 bpm
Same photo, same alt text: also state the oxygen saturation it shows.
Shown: 91 %
